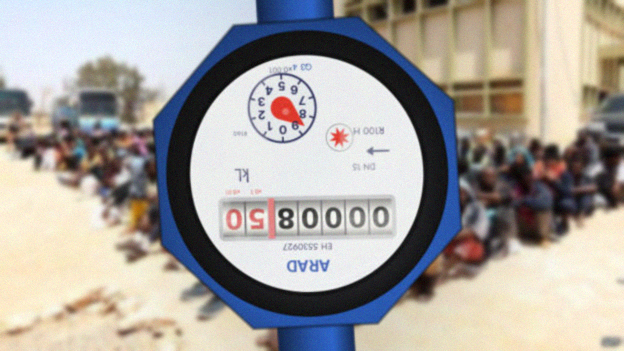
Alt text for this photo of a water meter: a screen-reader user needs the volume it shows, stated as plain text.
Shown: 8.508 kL
